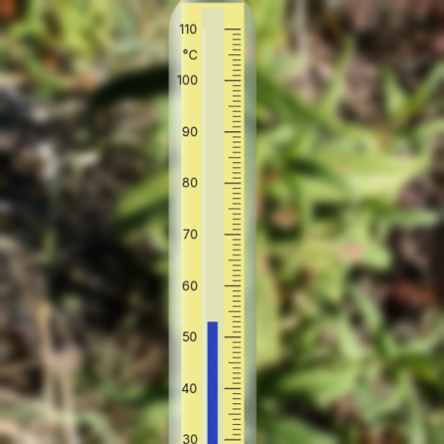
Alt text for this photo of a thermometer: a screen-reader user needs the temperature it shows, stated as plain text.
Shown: 53 °C
